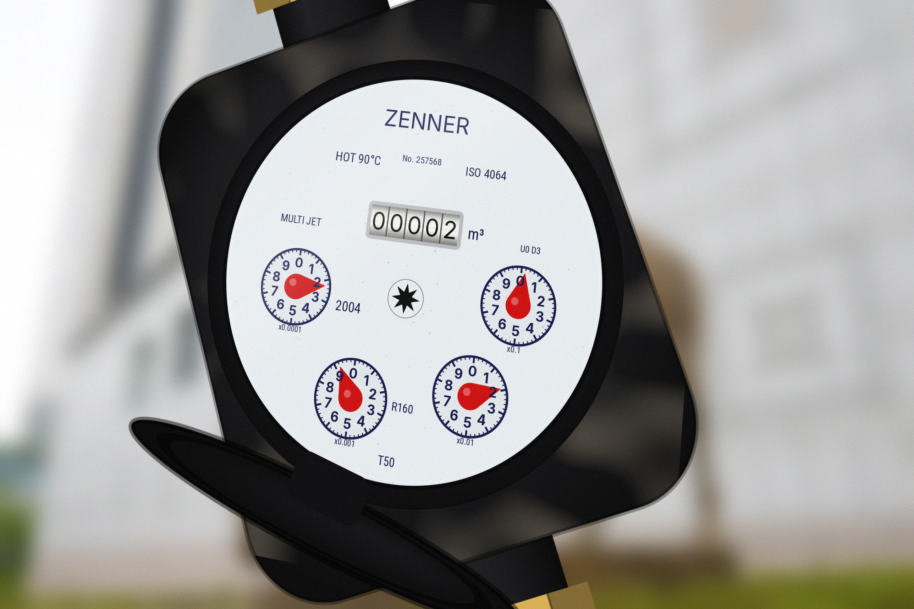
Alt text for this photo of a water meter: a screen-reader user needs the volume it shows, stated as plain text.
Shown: 2.0192 m³
